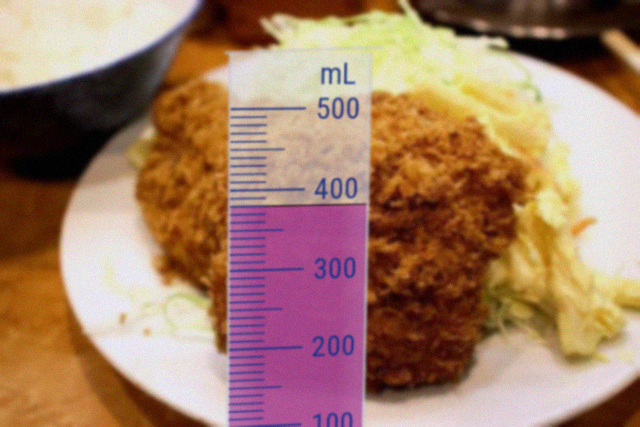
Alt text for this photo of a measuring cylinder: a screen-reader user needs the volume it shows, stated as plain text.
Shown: 380 mL
